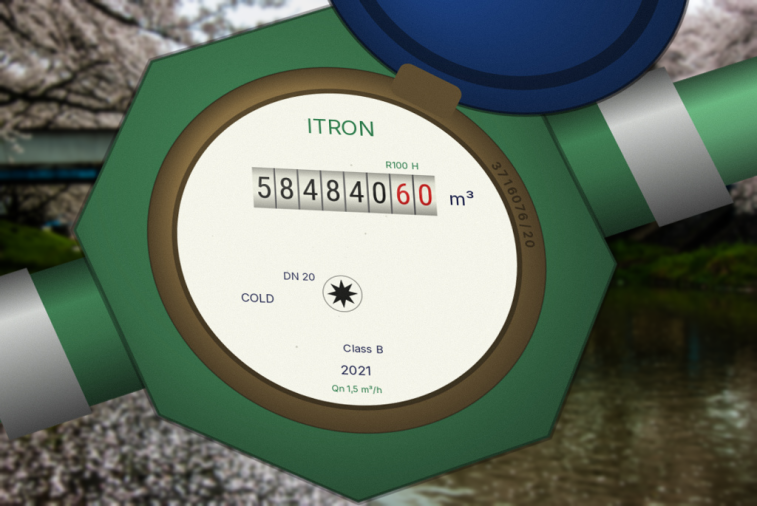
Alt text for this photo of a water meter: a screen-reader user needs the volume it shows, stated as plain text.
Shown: 584840.60 m³
